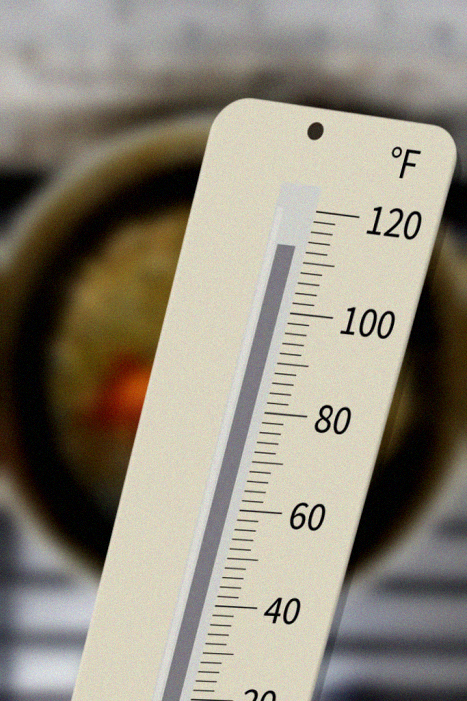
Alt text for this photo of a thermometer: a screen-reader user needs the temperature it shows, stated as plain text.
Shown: 113 °F
